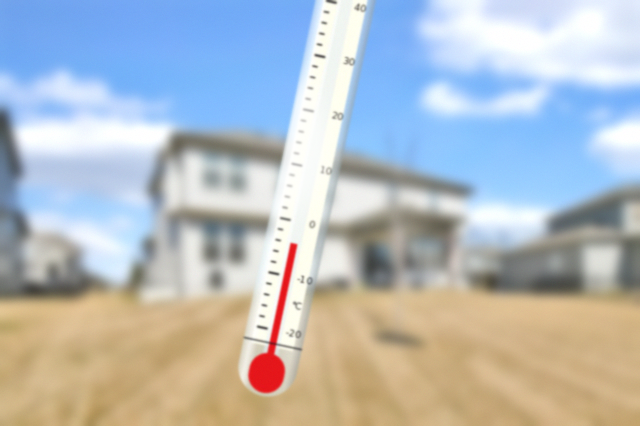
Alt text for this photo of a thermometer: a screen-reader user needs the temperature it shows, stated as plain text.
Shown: -4 °C
